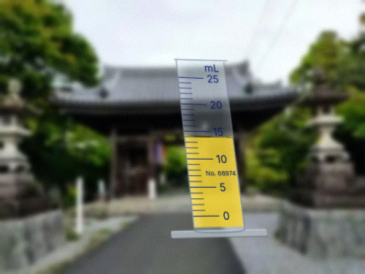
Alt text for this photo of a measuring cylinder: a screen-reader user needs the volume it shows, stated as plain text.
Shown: 14 mL
